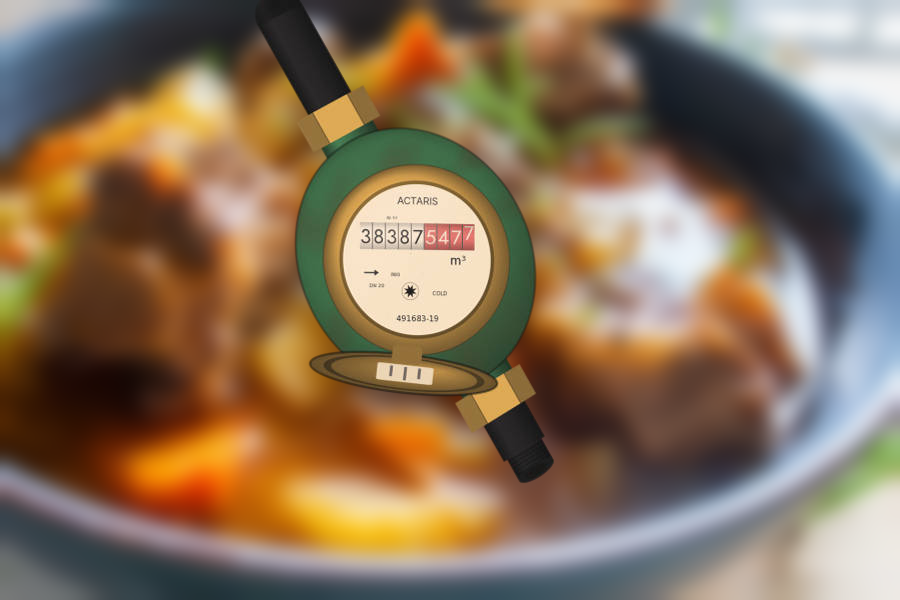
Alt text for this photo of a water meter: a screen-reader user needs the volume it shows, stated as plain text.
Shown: 38387.5477 m³
